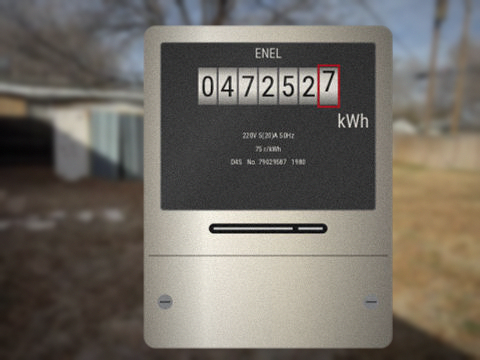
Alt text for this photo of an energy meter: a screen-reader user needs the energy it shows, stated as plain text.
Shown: 47252.7 kWh
